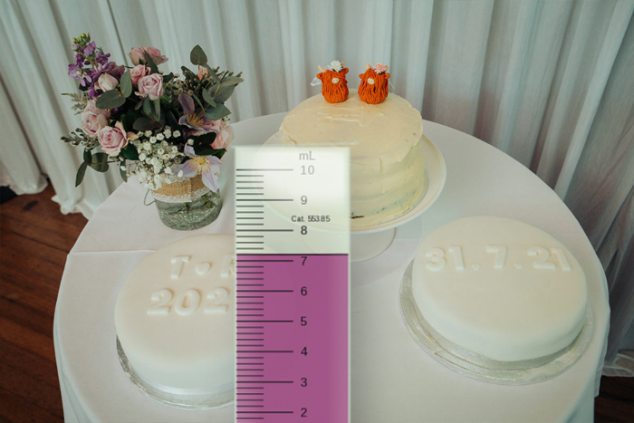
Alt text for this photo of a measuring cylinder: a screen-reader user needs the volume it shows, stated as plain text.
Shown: 7.2 mL
